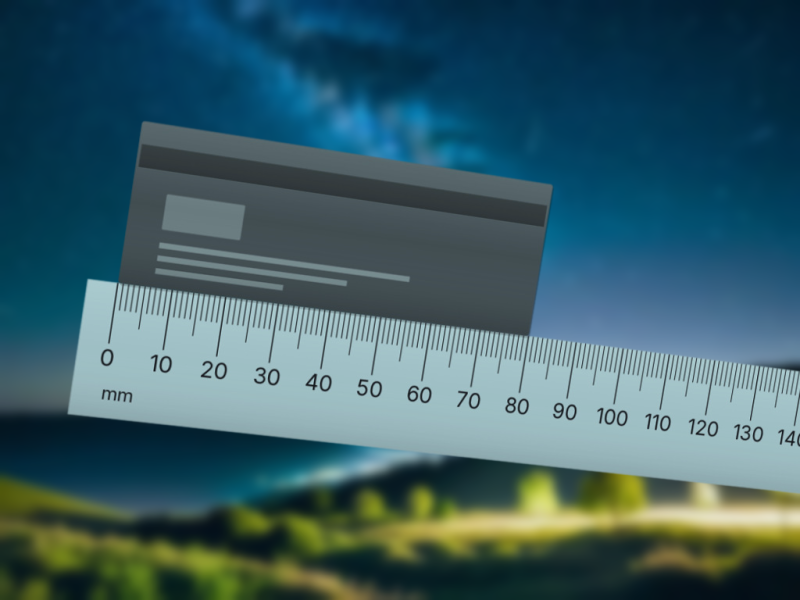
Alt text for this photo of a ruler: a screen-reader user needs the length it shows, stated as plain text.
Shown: 80 mm
